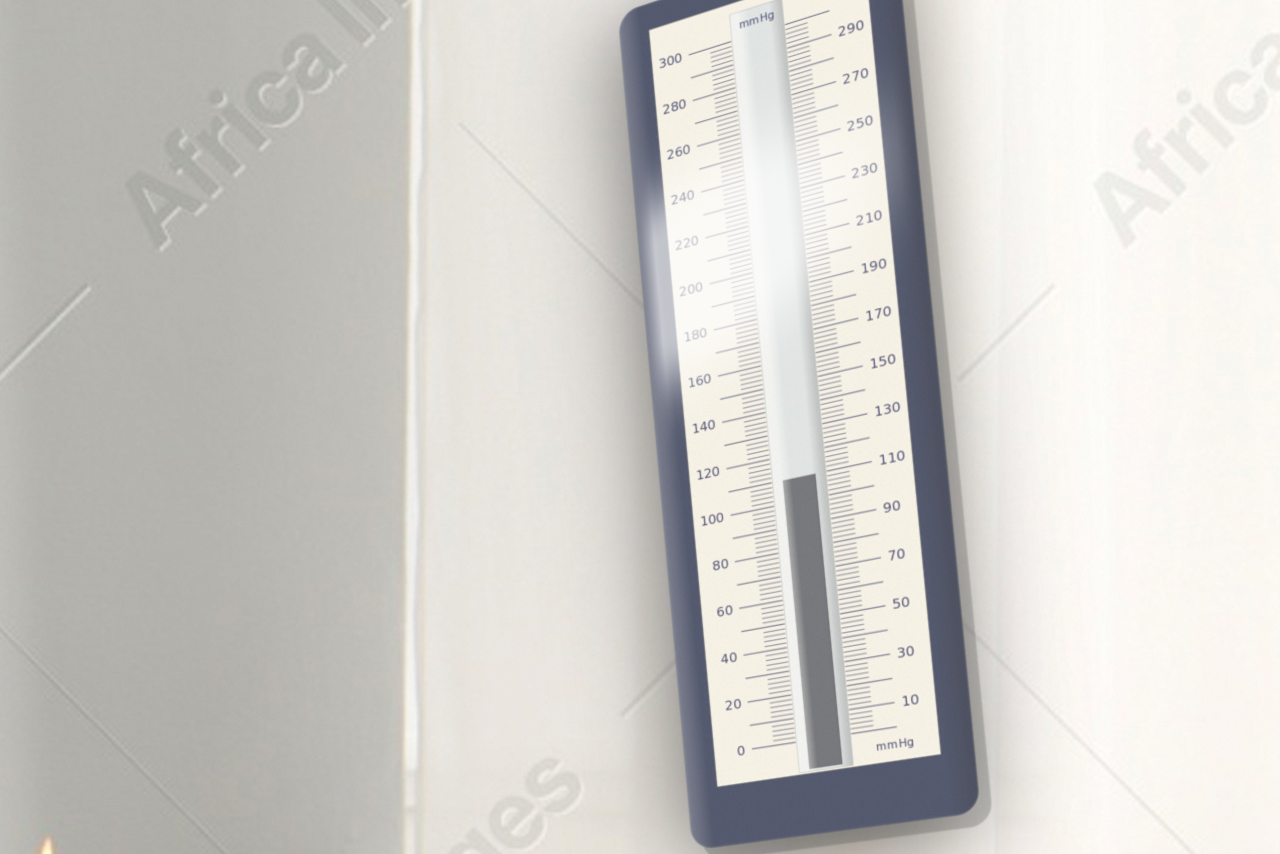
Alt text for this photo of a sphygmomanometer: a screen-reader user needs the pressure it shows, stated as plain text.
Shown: 110 mmHg
